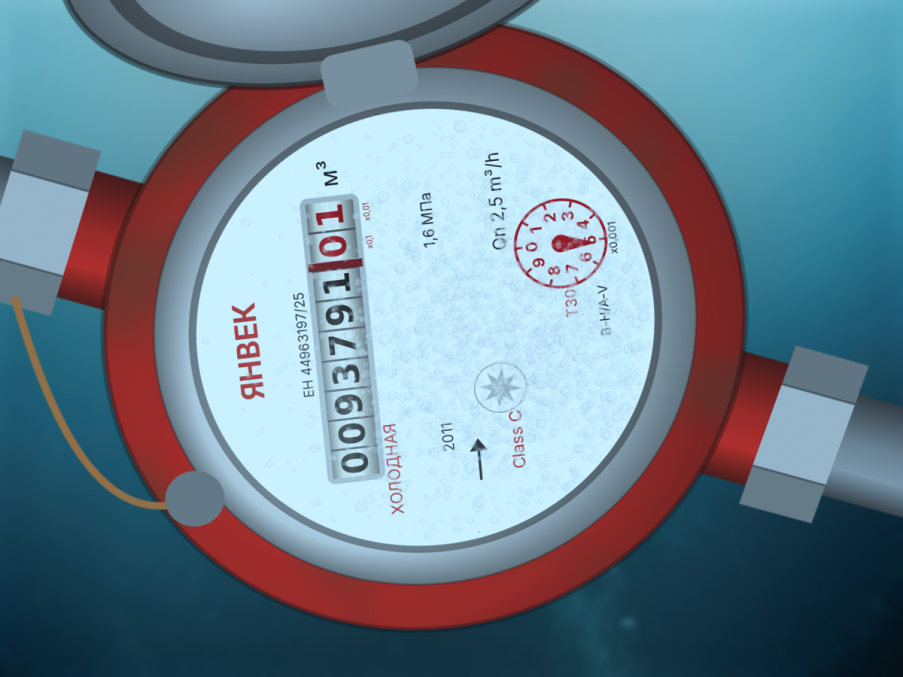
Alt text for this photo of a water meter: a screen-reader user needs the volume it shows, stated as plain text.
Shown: 93791.015 m³
